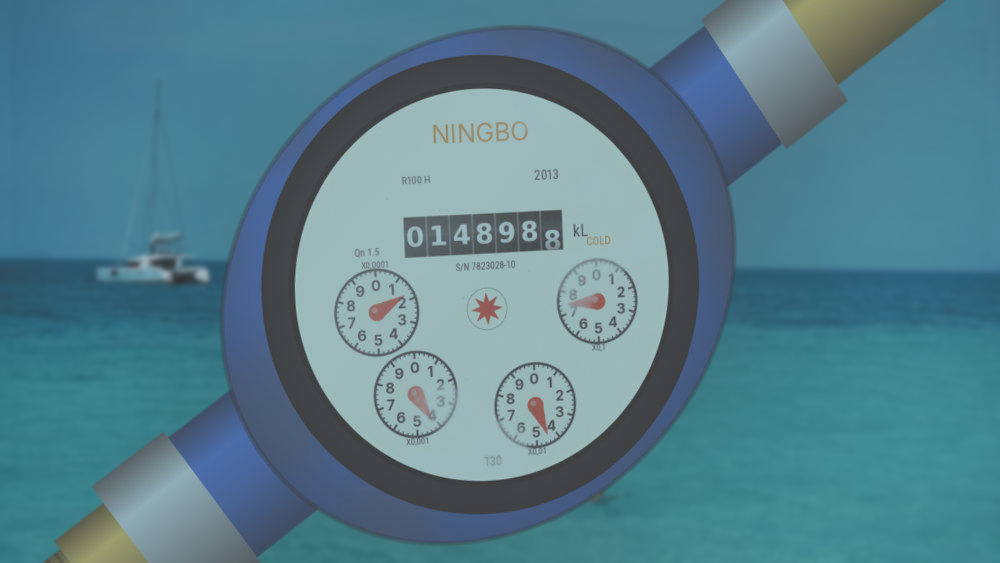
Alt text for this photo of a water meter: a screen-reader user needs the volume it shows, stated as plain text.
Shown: 148987.7441 kL
